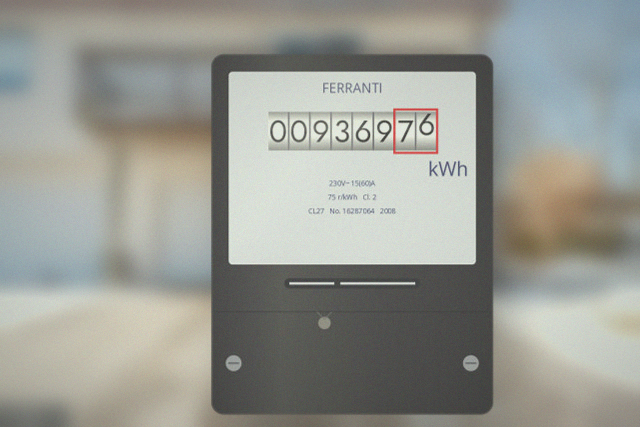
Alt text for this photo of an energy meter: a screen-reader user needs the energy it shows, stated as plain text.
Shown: 9369.76 kWh
